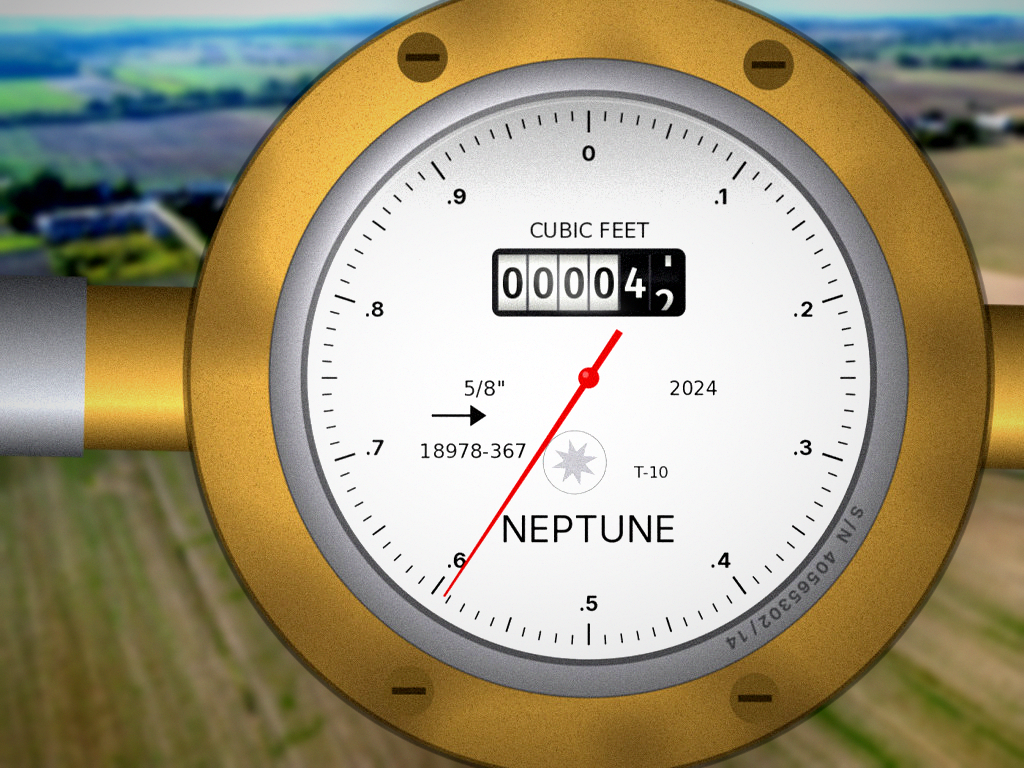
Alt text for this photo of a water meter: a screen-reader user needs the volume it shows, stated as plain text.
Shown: 41.59 ft³
